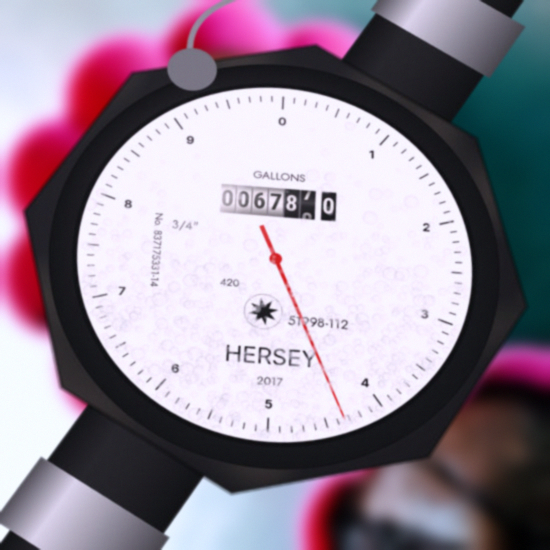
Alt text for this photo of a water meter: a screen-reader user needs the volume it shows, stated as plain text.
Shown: 67874.3 gal
